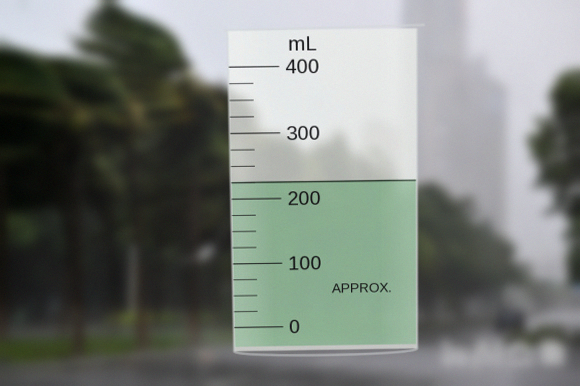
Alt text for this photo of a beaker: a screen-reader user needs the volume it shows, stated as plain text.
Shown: 225 mL
